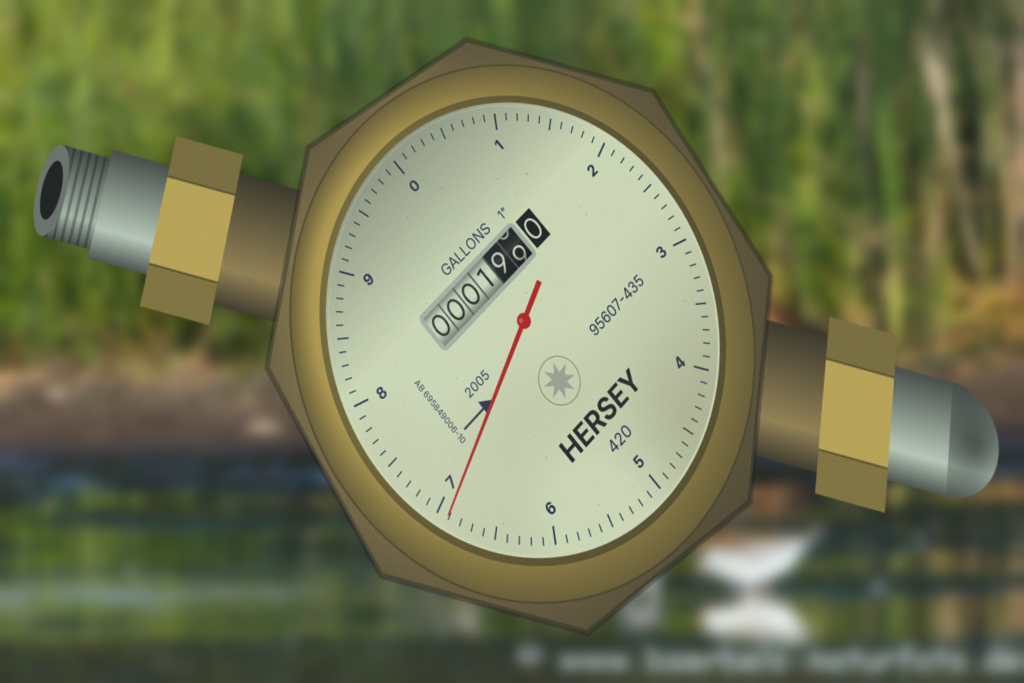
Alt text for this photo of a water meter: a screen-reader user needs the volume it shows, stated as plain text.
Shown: 1986.9 gal
